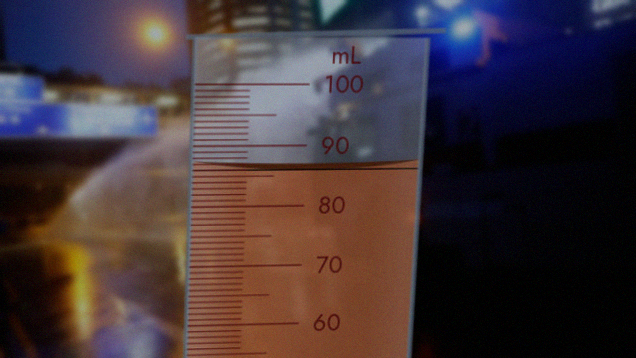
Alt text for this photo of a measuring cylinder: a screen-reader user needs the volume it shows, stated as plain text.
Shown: 86 mL
